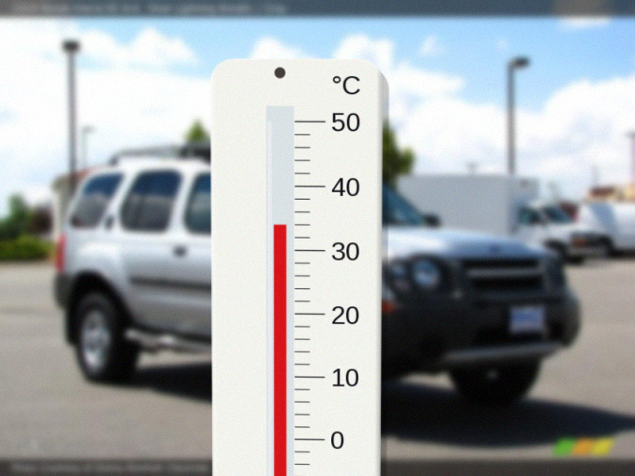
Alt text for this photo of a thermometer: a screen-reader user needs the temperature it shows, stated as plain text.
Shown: 34 °C
